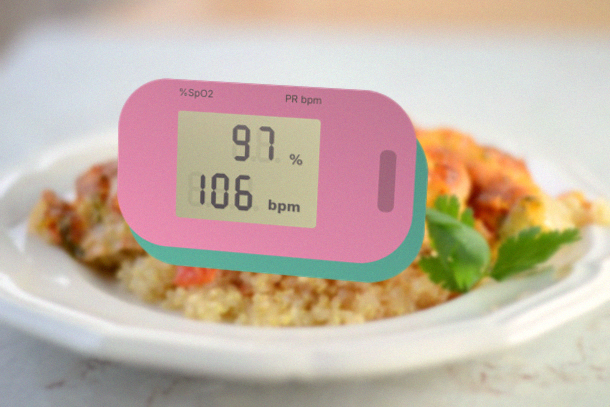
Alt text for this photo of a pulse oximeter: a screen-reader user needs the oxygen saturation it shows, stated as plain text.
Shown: 97 %
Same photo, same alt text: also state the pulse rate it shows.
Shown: 106 bpm
